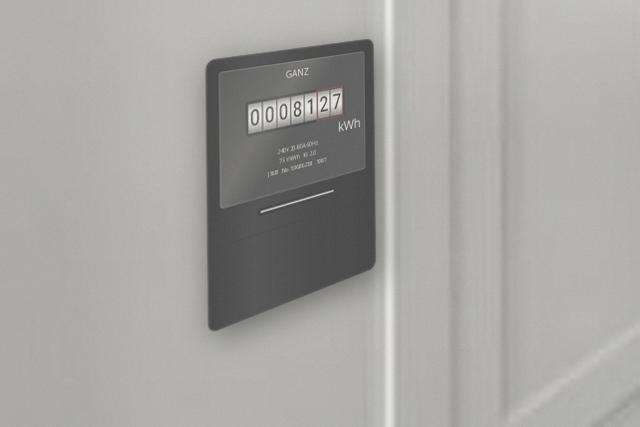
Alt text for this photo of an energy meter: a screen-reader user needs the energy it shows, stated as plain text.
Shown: 81.27 kWh
